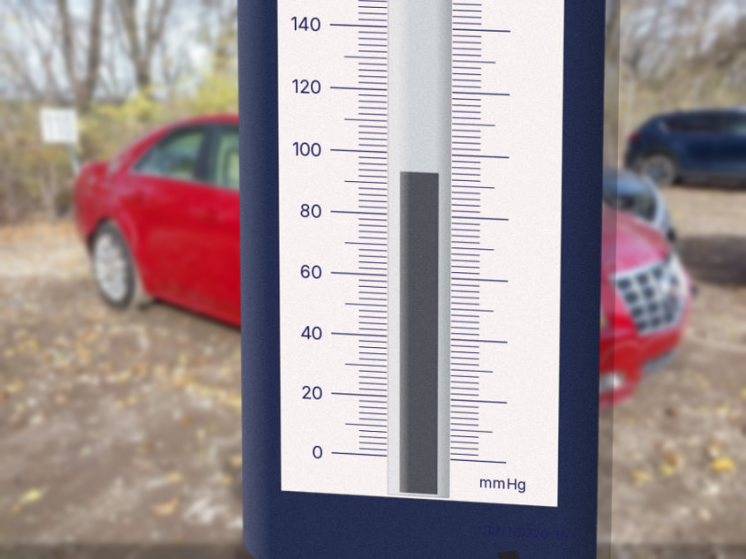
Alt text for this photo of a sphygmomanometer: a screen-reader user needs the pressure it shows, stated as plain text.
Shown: 94 mmHg
